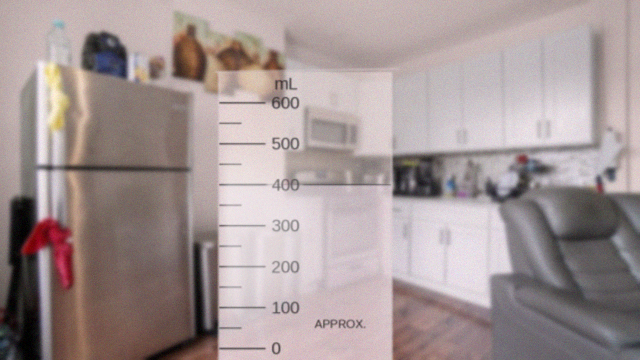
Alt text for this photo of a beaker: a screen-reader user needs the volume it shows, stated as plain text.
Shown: 400 mL
